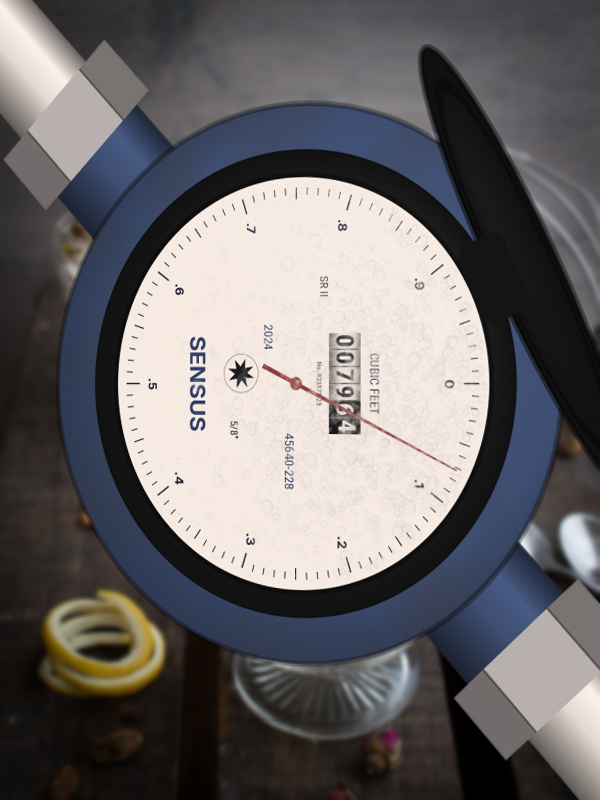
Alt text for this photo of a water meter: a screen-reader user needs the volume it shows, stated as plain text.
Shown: 7964.07 ft³
